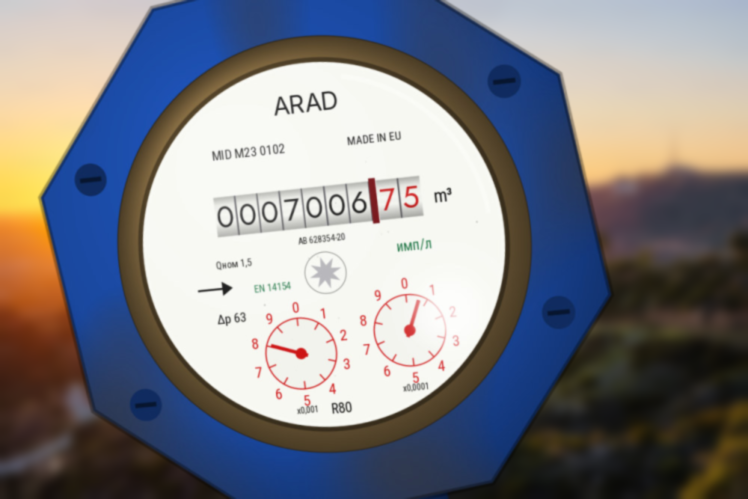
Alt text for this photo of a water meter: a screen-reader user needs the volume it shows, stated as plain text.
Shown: 7006.7580 m³
